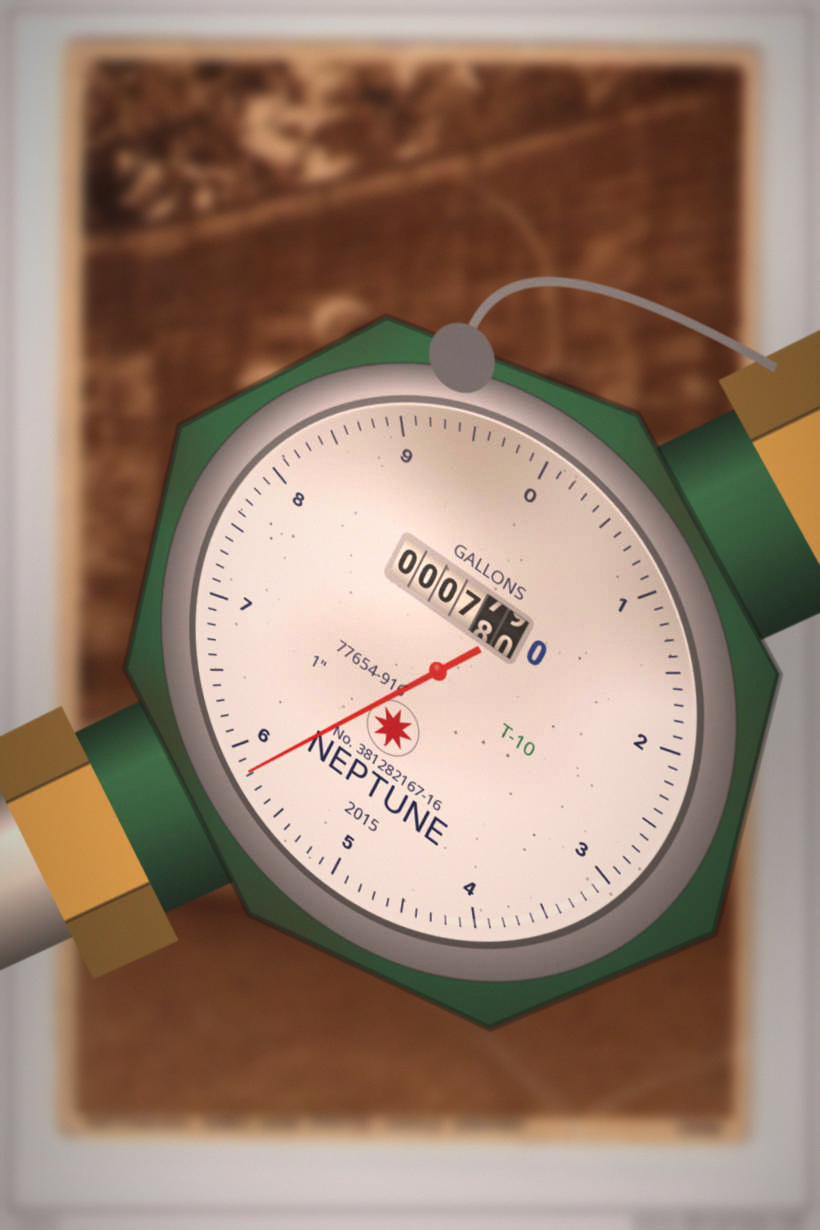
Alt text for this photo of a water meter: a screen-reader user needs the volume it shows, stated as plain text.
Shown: 7795.8 gal
